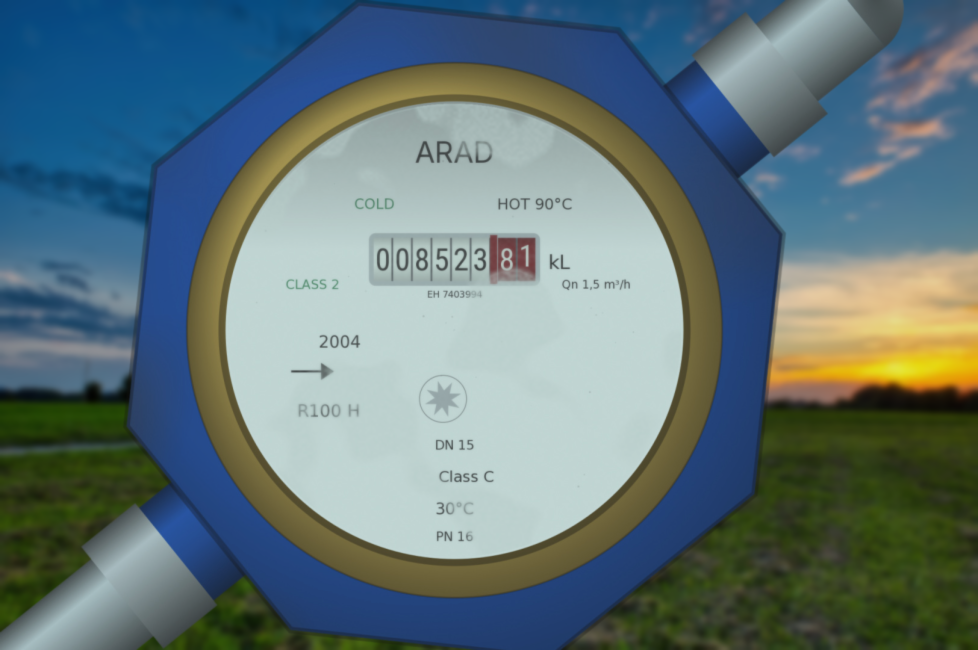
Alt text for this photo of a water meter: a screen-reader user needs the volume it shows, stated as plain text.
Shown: 8523.81 kL
